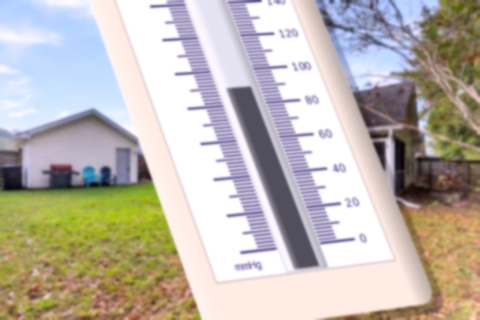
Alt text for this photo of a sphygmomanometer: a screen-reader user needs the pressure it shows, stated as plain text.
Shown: 90 mmHg
